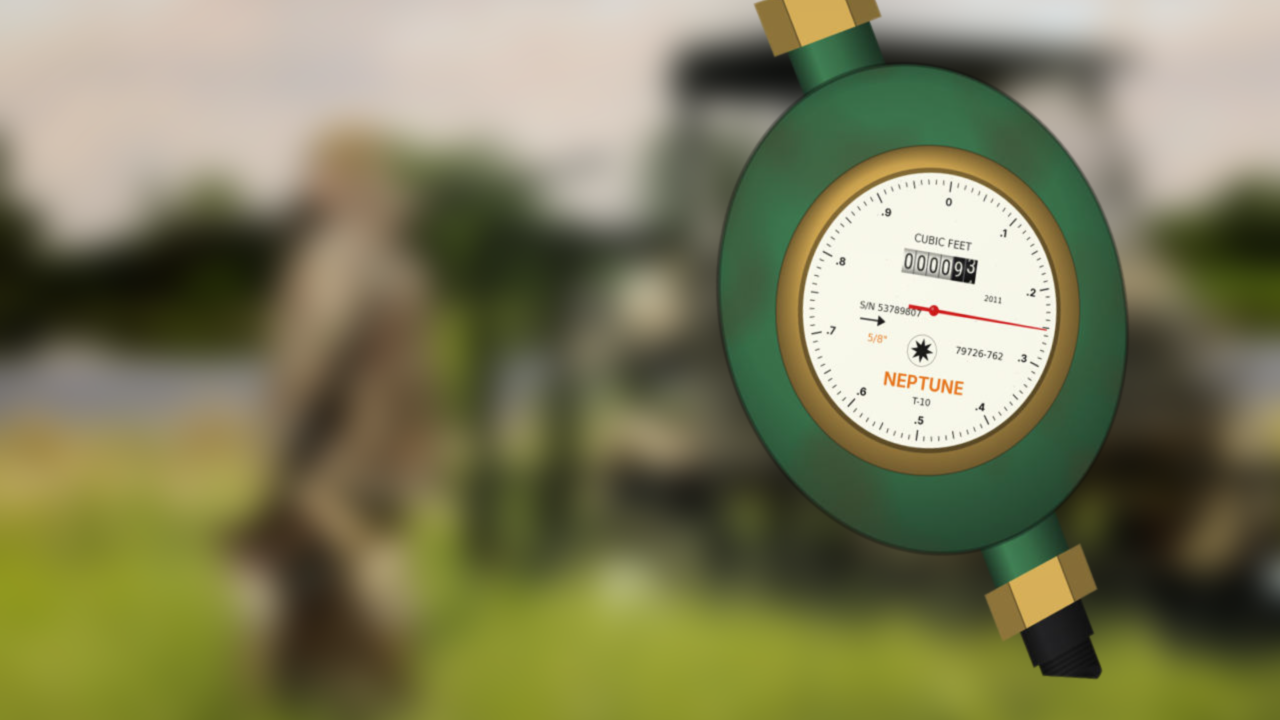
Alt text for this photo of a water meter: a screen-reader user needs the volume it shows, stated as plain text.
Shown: 93.25 ft³
